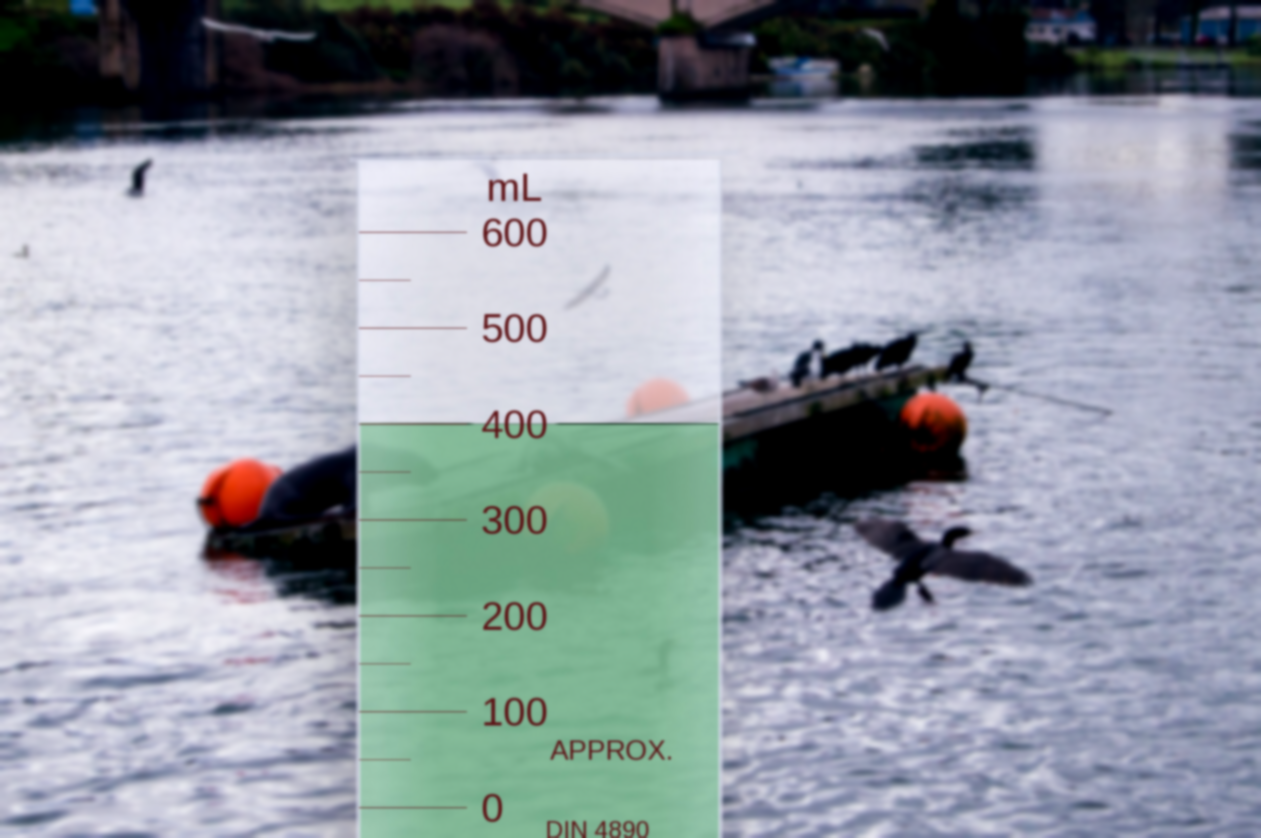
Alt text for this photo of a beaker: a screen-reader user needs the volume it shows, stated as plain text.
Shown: 400 mL
